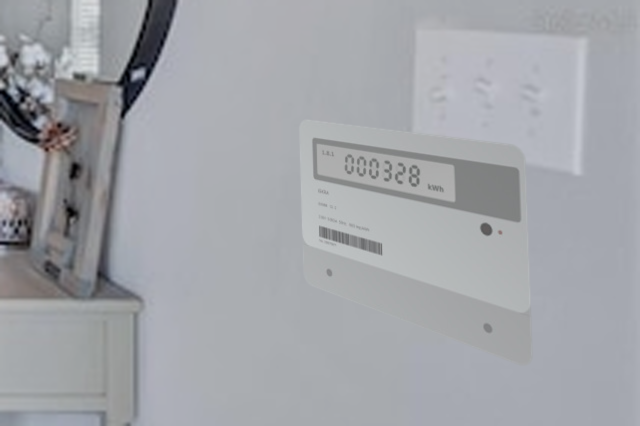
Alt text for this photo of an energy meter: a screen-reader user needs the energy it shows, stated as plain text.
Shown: 328 kWh
